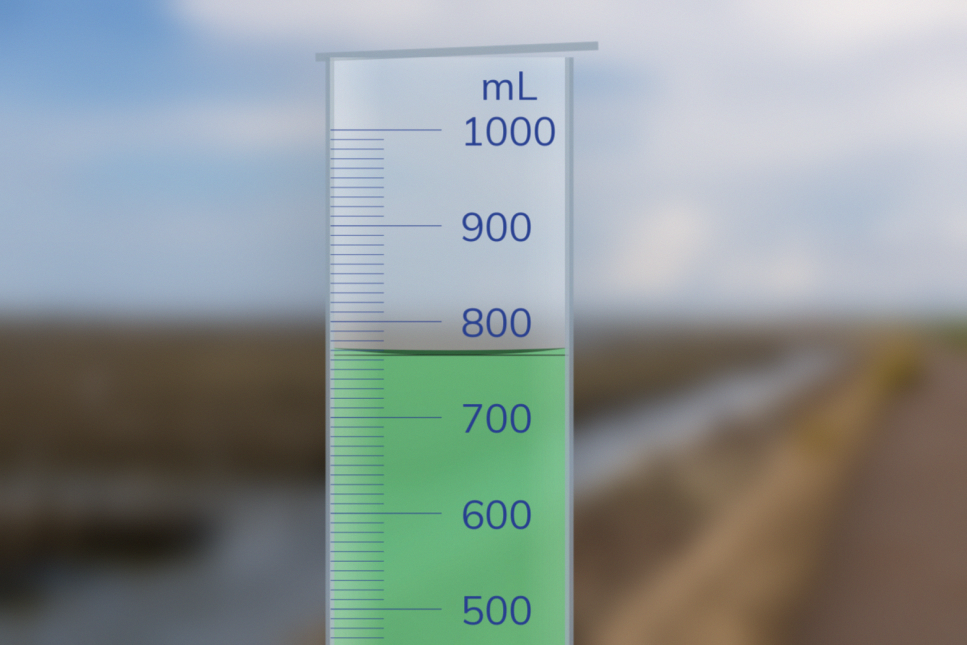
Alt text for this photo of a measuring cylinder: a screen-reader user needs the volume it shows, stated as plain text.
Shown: 765 mL
